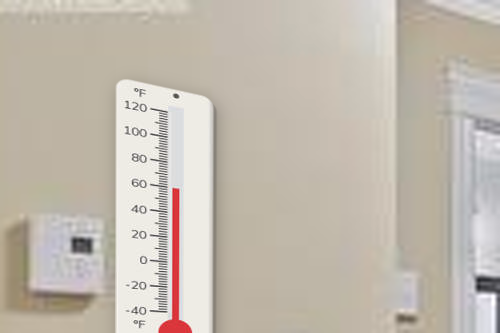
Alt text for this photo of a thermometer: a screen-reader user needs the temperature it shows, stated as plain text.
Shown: 60 °F
